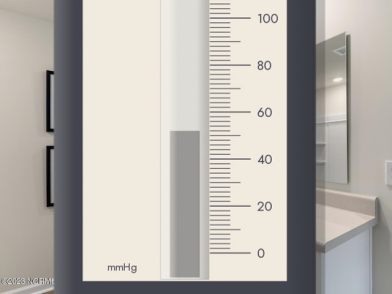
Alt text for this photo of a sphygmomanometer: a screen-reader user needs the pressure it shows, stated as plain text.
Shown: 52 mmHg
